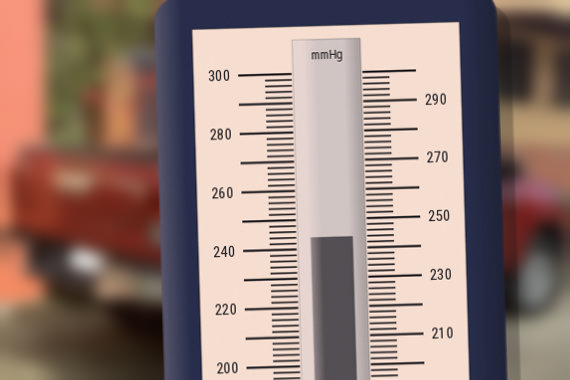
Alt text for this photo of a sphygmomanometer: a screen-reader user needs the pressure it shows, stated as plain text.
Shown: 244 mmHg
